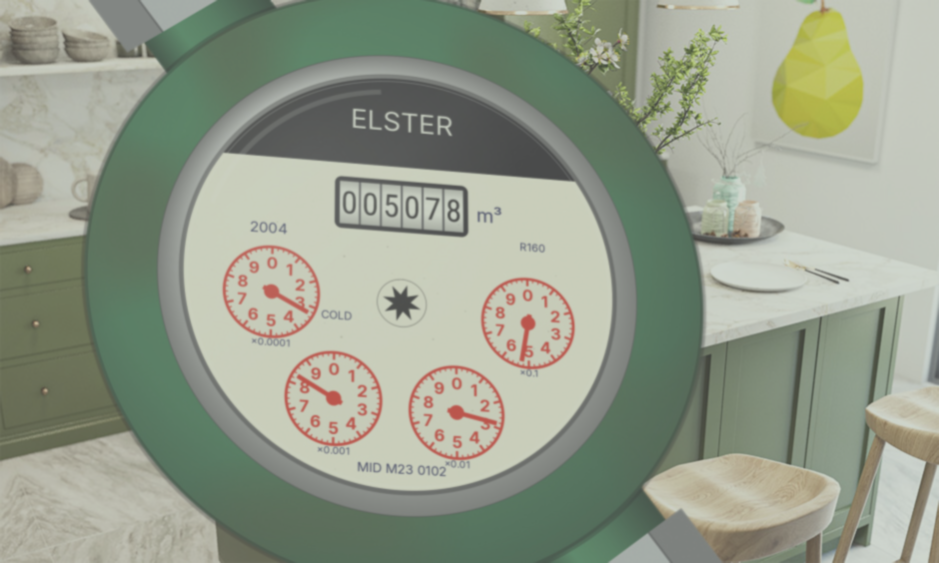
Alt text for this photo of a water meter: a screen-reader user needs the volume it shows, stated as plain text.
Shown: 5078.5283 m³
